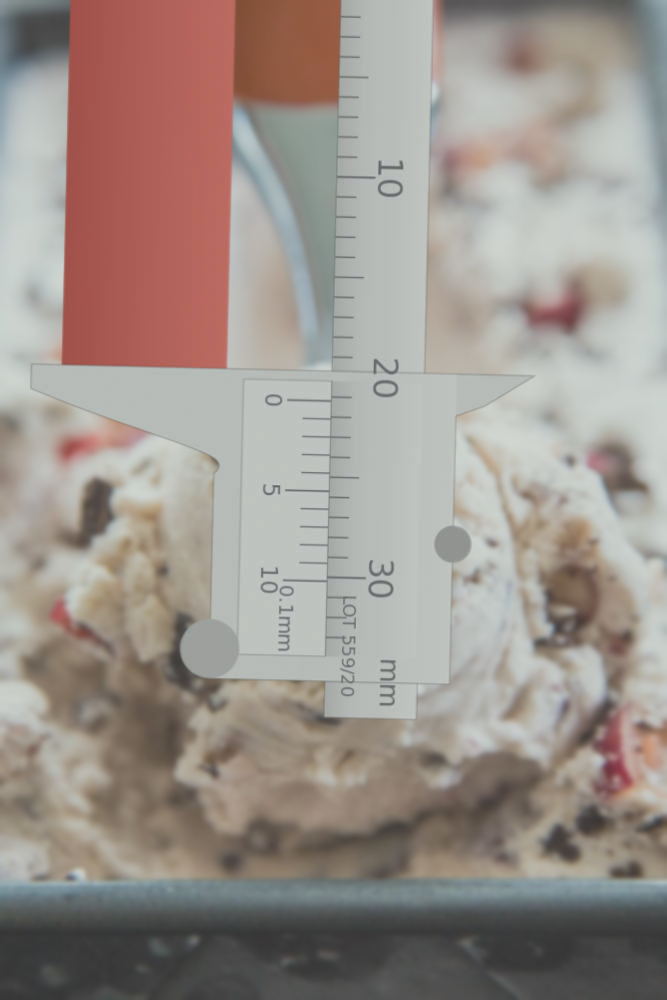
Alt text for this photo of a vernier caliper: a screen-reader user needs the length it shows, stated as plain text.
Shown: 21.2 mm
